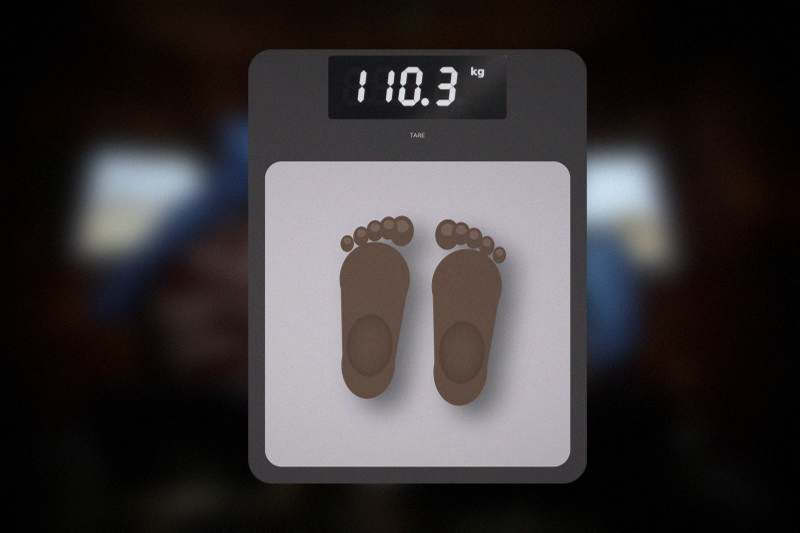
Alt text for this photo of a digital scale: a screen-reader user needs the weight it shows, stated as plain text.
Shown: 110.3 kg
